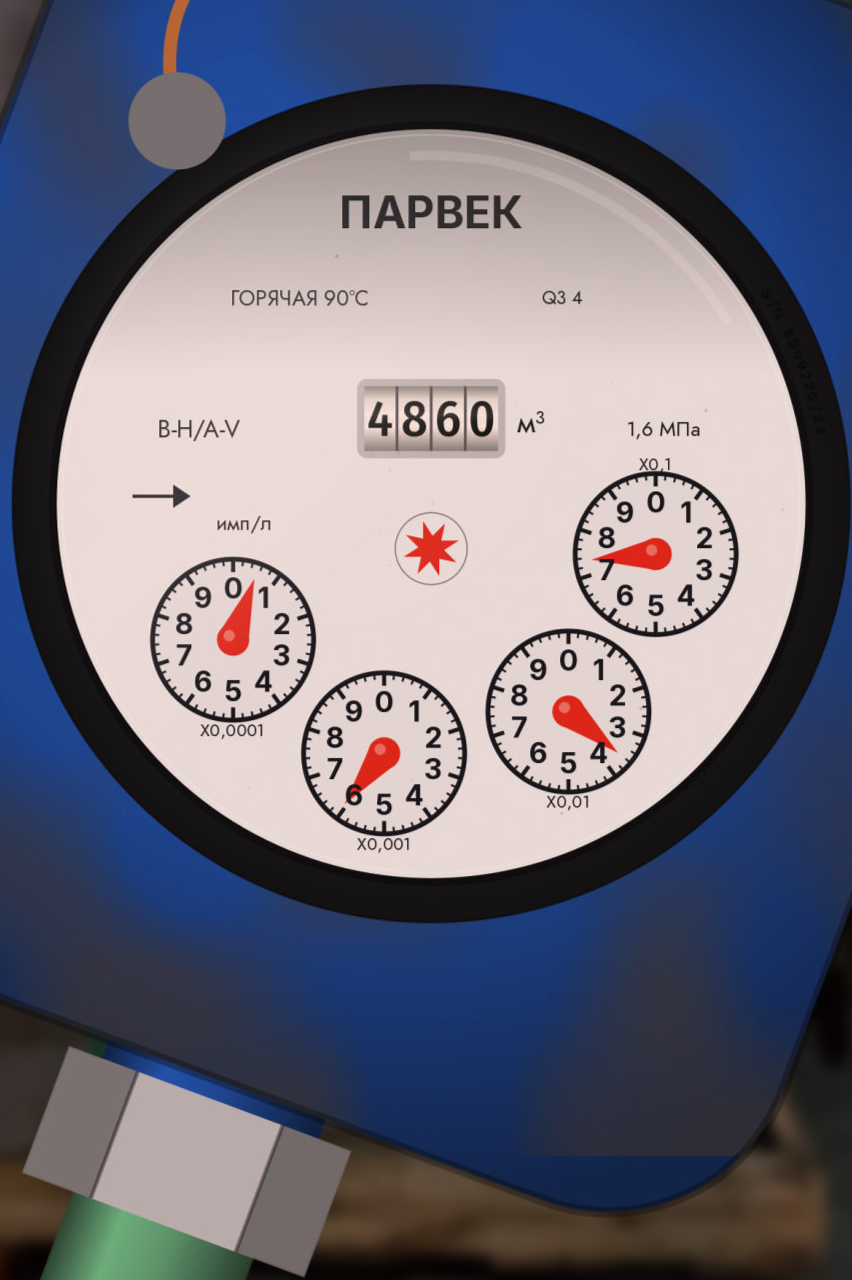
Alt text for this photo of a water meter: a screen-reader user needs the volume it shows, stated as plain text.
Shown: 4860.7360 m³
